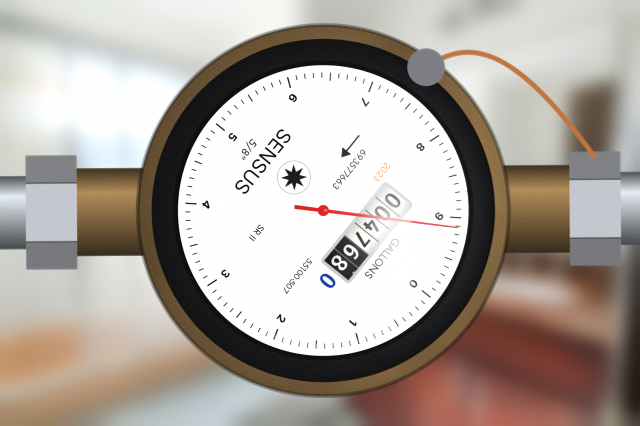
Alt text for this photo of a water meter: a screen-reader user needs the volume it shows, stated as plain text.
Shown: 47679.1 gal
